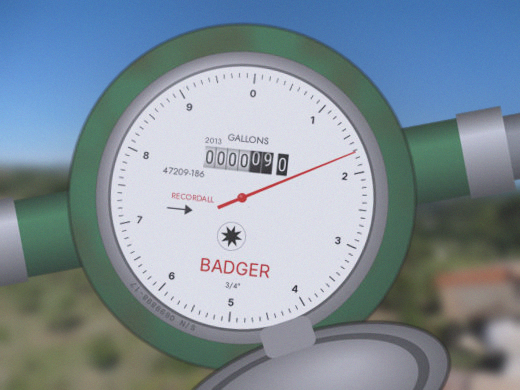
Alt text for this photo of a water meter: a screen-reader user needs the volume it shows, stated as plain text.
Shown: 91.7 gal
